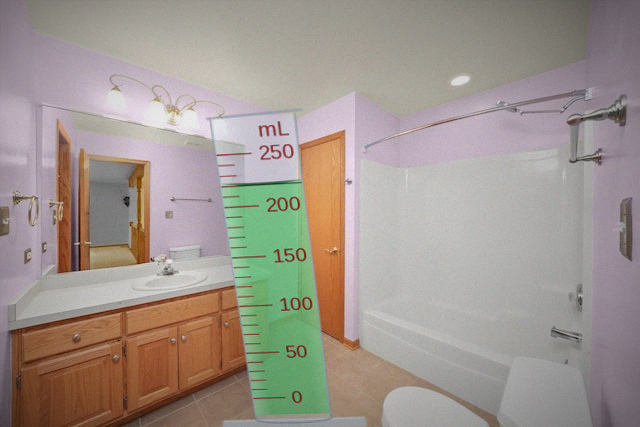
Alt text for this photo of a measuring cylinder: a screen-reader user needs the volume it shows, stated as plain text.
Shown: 220 mL
